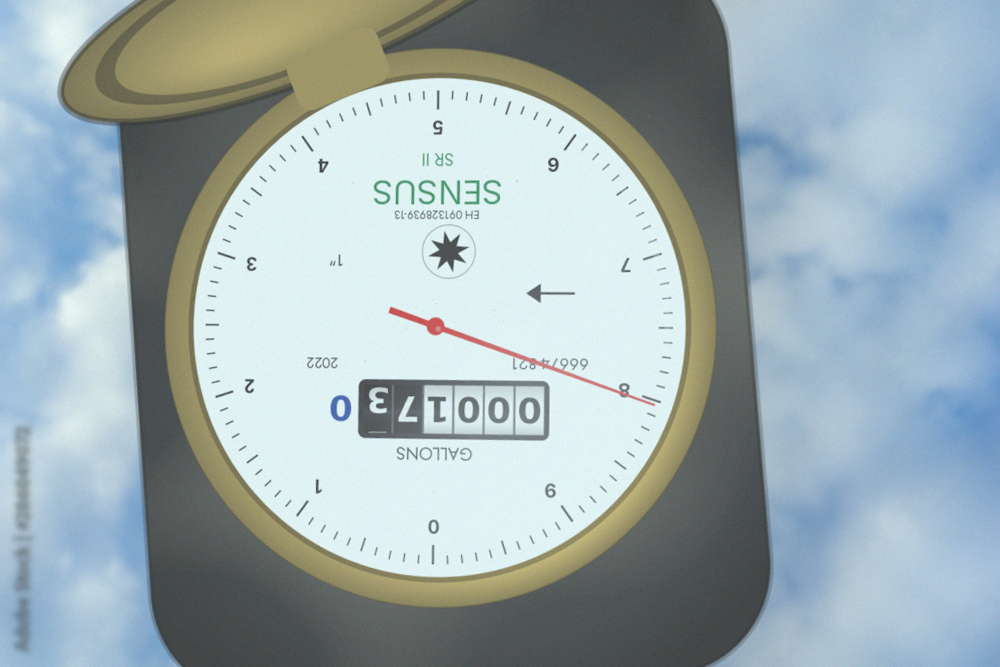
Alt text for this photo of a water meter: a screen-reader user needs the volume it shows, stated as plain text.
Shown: 1728.0 gal
